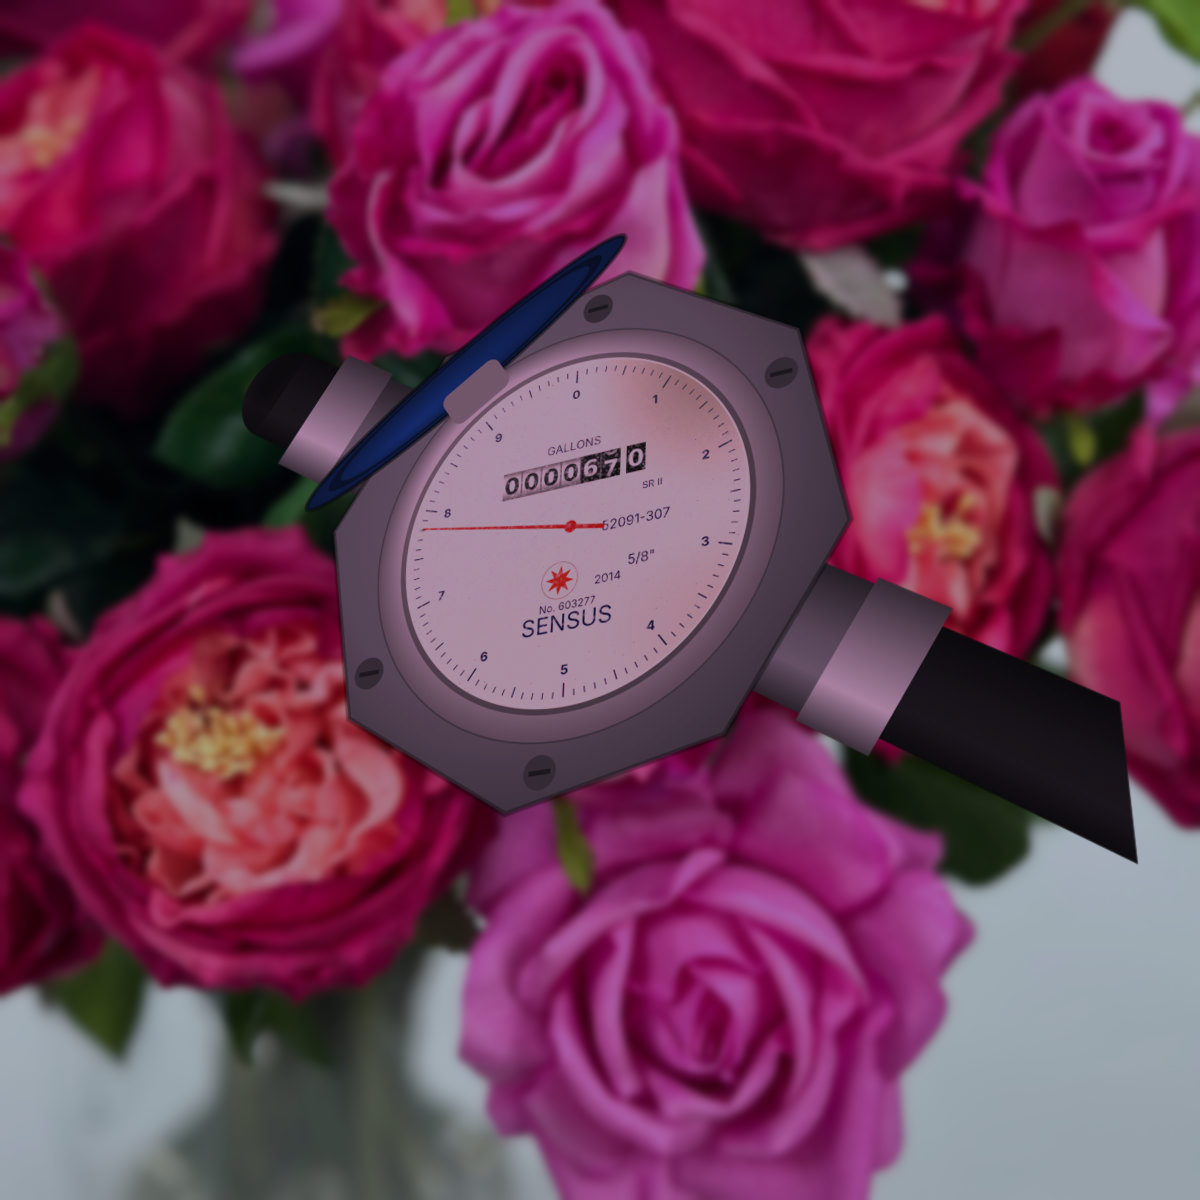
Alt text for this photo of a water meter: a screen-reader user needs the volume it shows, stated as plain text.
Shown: 667.8 gal
